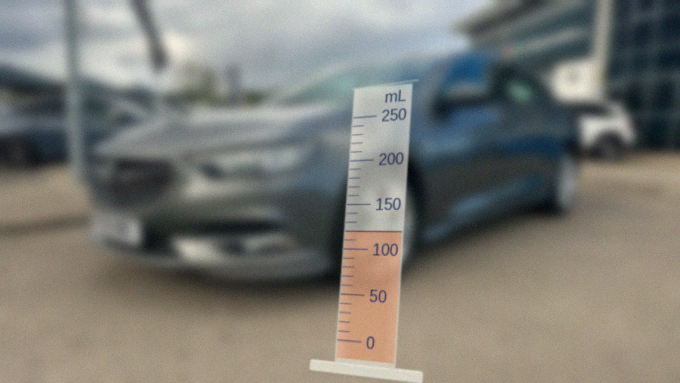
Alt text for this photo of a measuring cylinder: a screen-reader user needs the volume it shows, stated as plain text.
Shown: 120 mL
